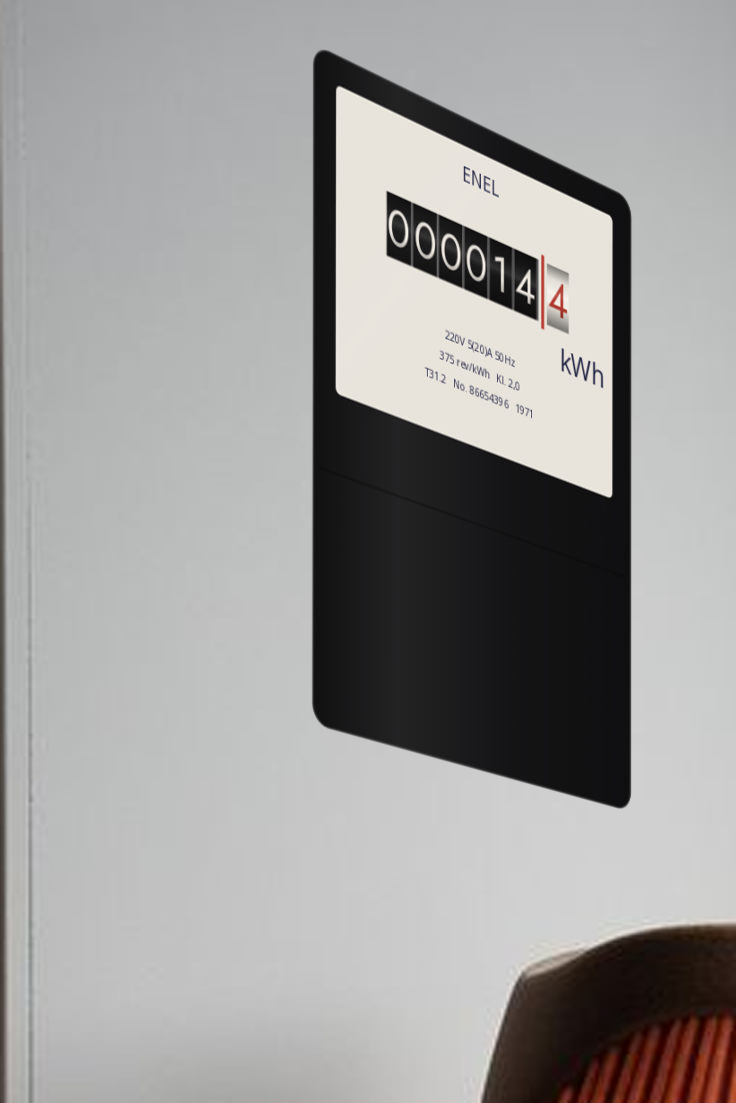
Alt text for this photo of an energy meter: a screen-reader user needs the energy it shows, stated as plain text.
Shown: 14.4 kWh
